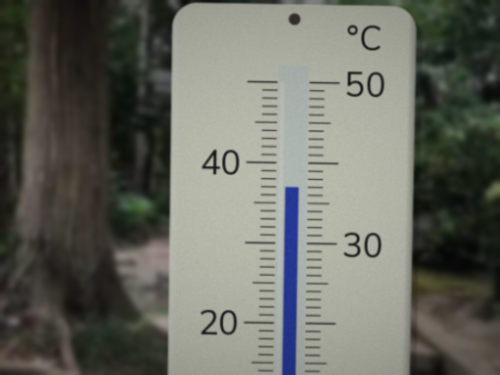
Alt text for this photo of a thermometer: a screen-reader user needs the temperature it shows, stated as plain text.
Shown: 37 °C
